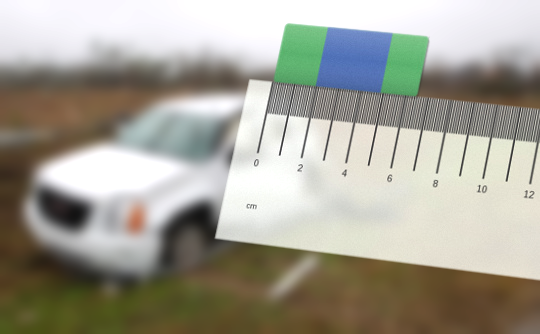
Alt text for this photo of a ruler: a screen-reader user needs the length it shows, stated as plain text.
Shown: 6.5 cm
